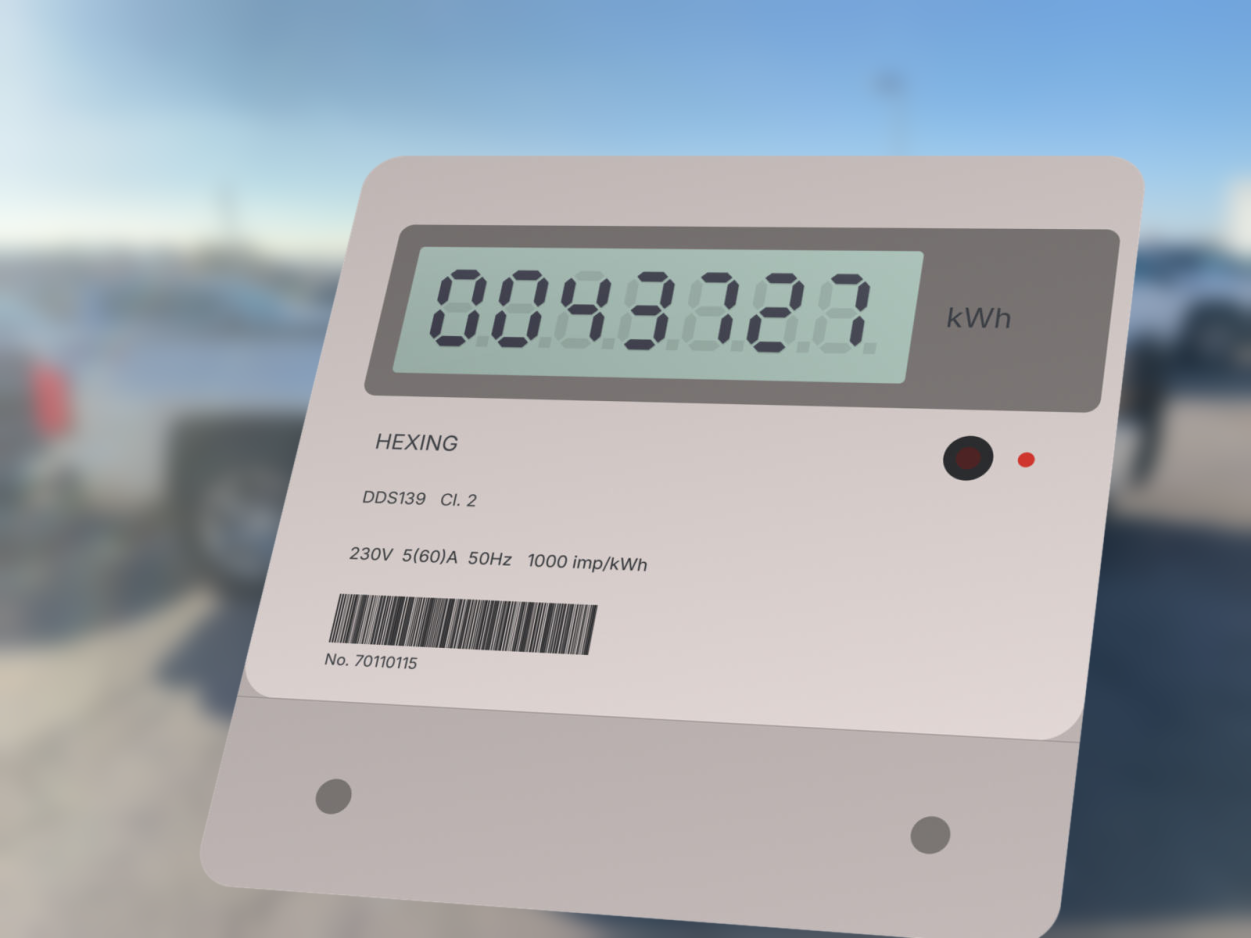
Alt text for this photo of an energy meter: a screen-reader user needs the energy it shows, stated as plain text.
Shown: 43727 kWh
